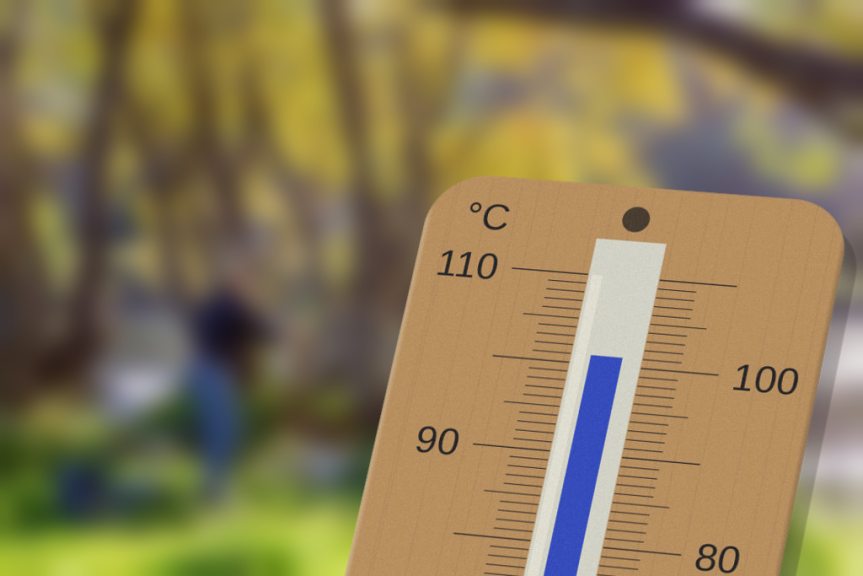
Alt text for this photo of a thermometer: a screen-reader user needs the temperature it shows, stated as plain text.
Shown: 101 °C
